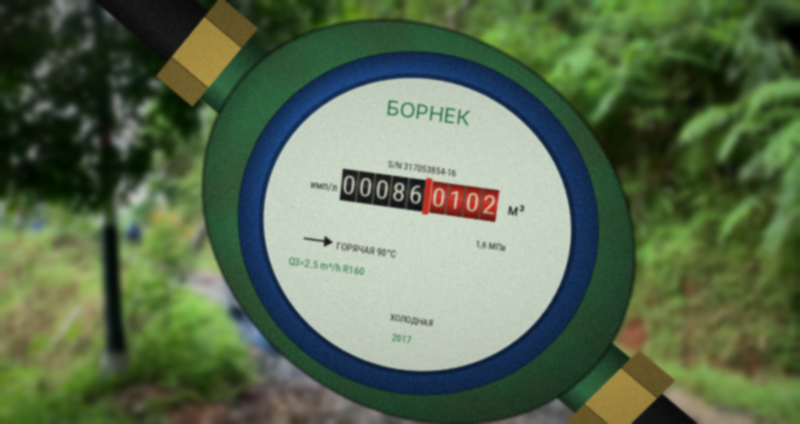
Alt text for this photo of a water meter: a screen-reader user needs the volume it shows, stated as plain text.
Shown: 86.0102 m³
